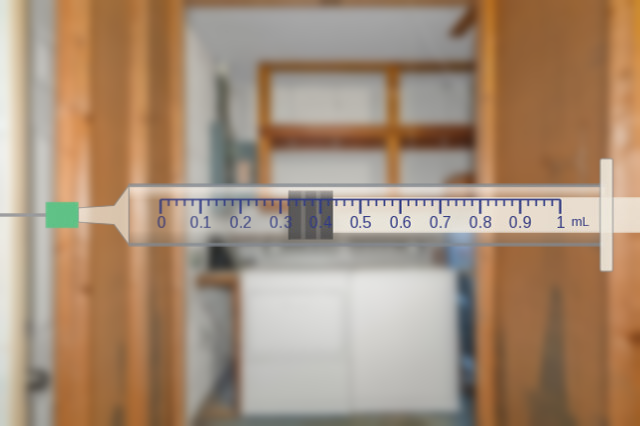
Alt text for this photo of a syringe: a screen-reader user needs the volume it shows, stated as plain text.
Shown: 0.32 mL
